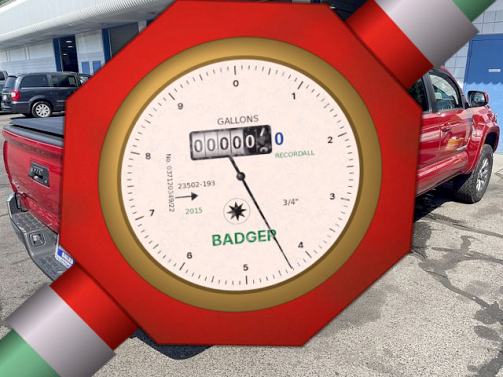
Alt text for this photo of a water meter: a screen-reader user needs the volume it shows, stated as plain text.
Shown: 74.3 gal
